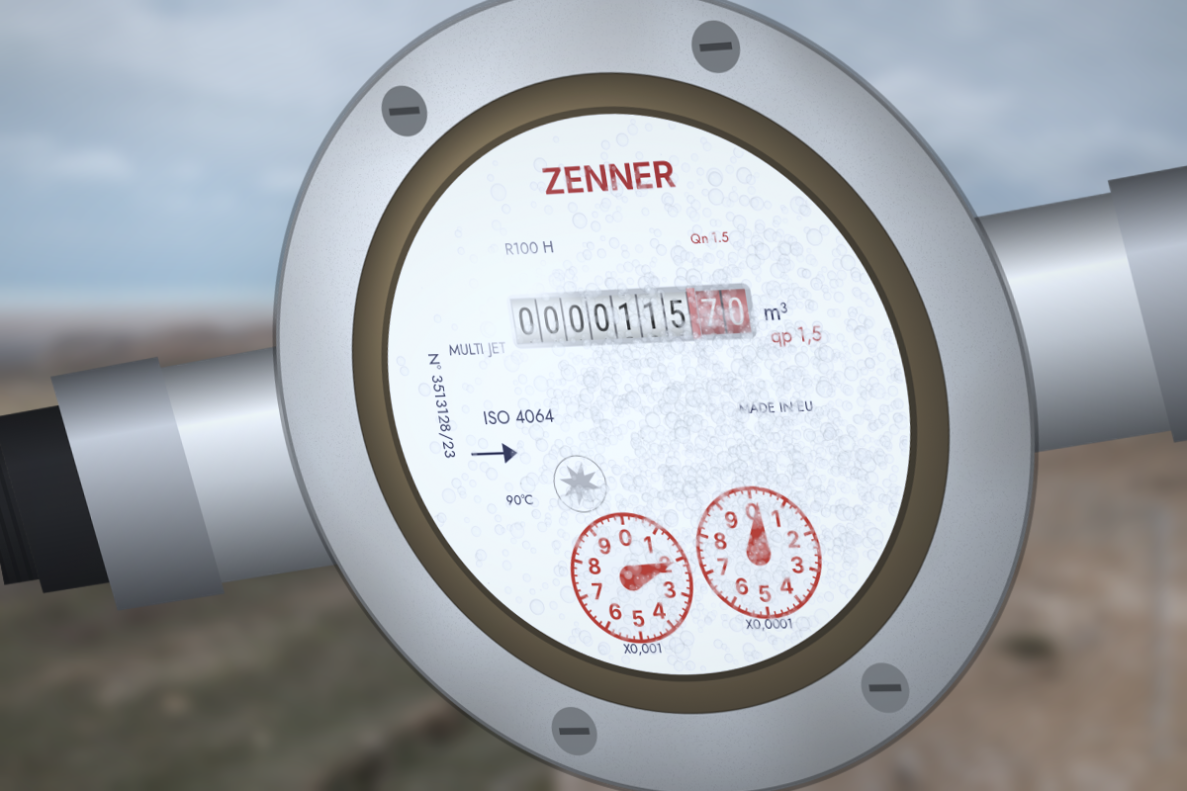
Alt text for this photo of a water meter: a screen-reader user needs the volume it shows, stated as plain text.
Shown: 115.7020 m³
